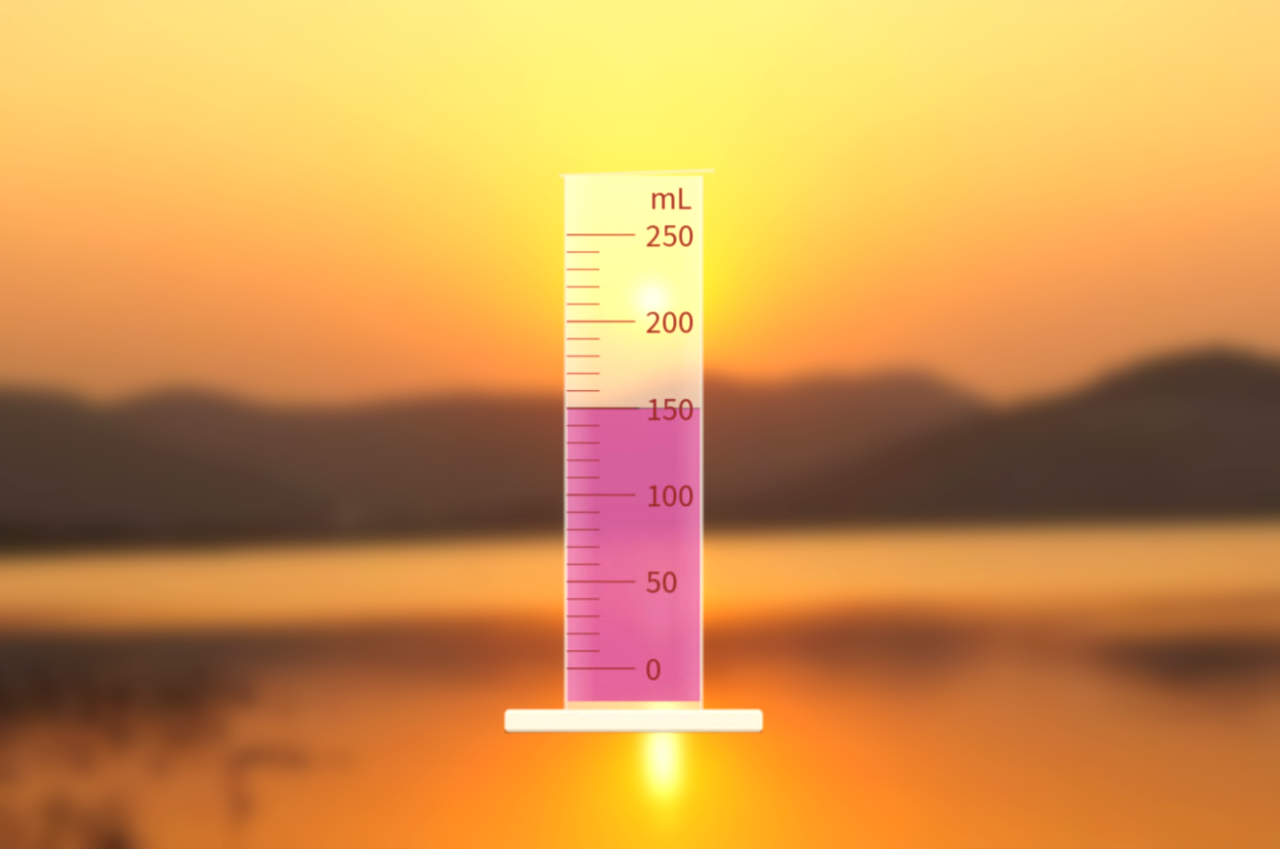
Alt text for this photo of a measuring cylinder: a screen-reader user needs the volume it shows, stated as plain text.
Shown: 150 mL
